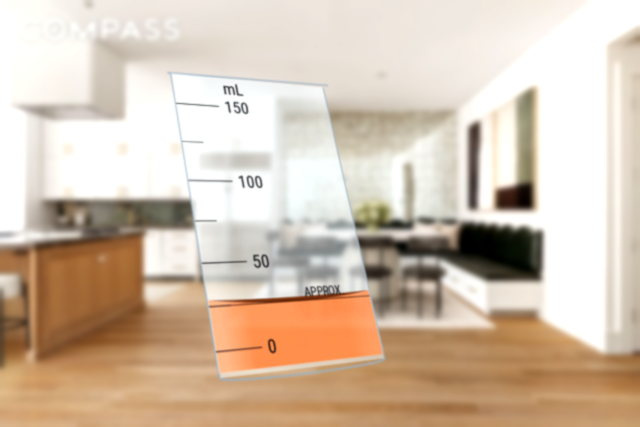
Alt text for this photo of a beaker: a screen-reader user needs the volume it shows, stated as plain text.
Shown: 25 mL
